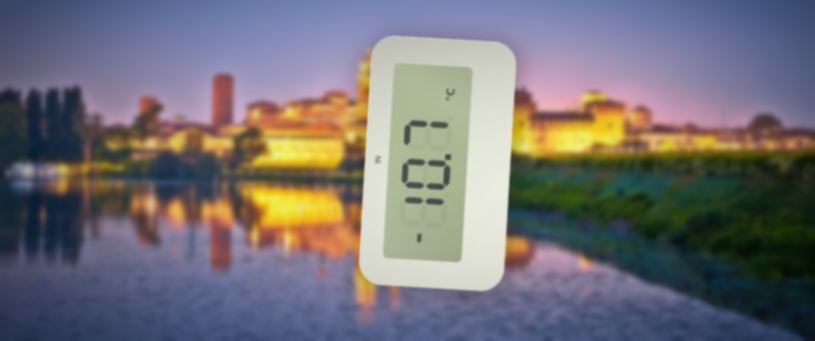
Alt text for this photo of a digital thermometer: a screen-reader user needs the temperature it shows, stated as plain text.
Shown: -10.7 °C
